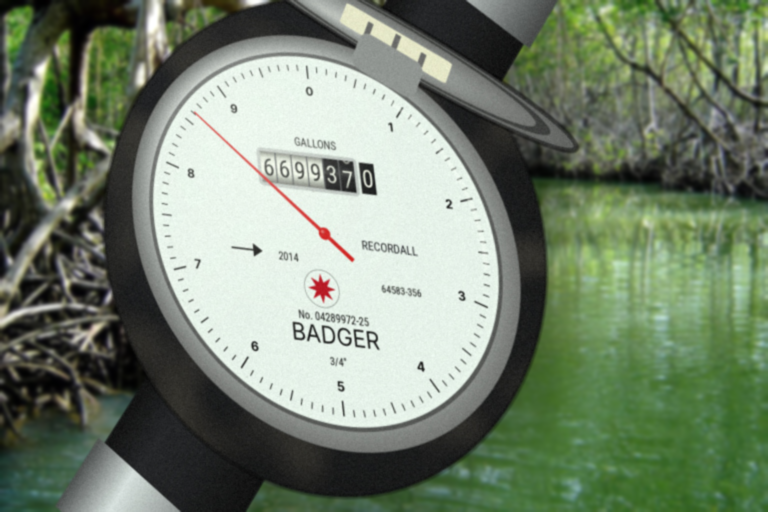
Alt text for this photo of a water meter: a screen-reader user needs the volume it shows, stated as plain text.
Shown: 6699368.6 gal
